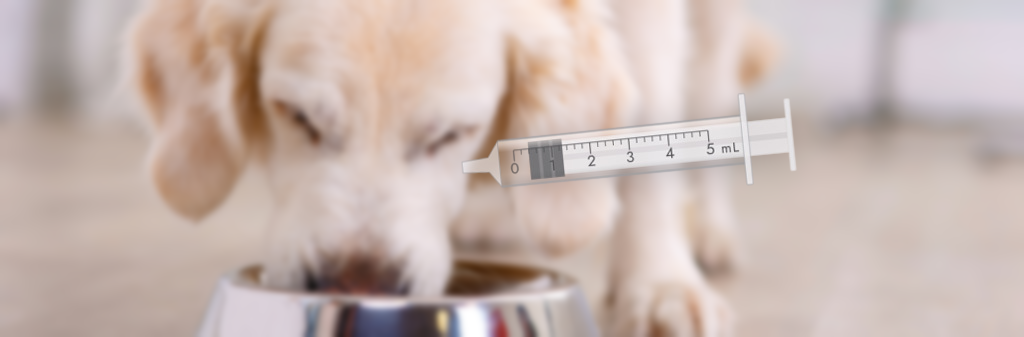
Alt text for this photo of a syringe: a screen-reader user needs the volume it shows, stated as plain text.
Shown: 0.4 mL
